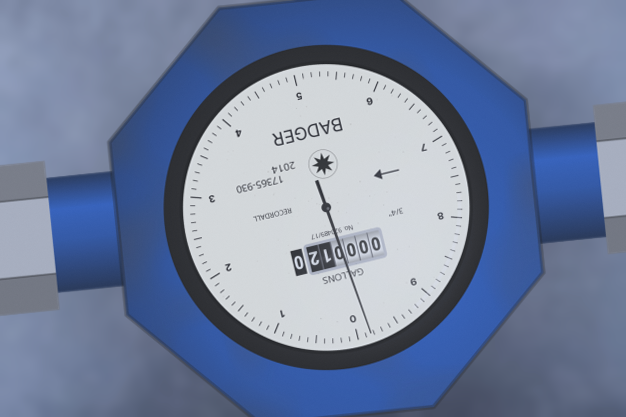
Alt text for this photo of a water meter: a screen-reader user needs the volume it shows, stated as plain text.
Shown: 119.8 gal
